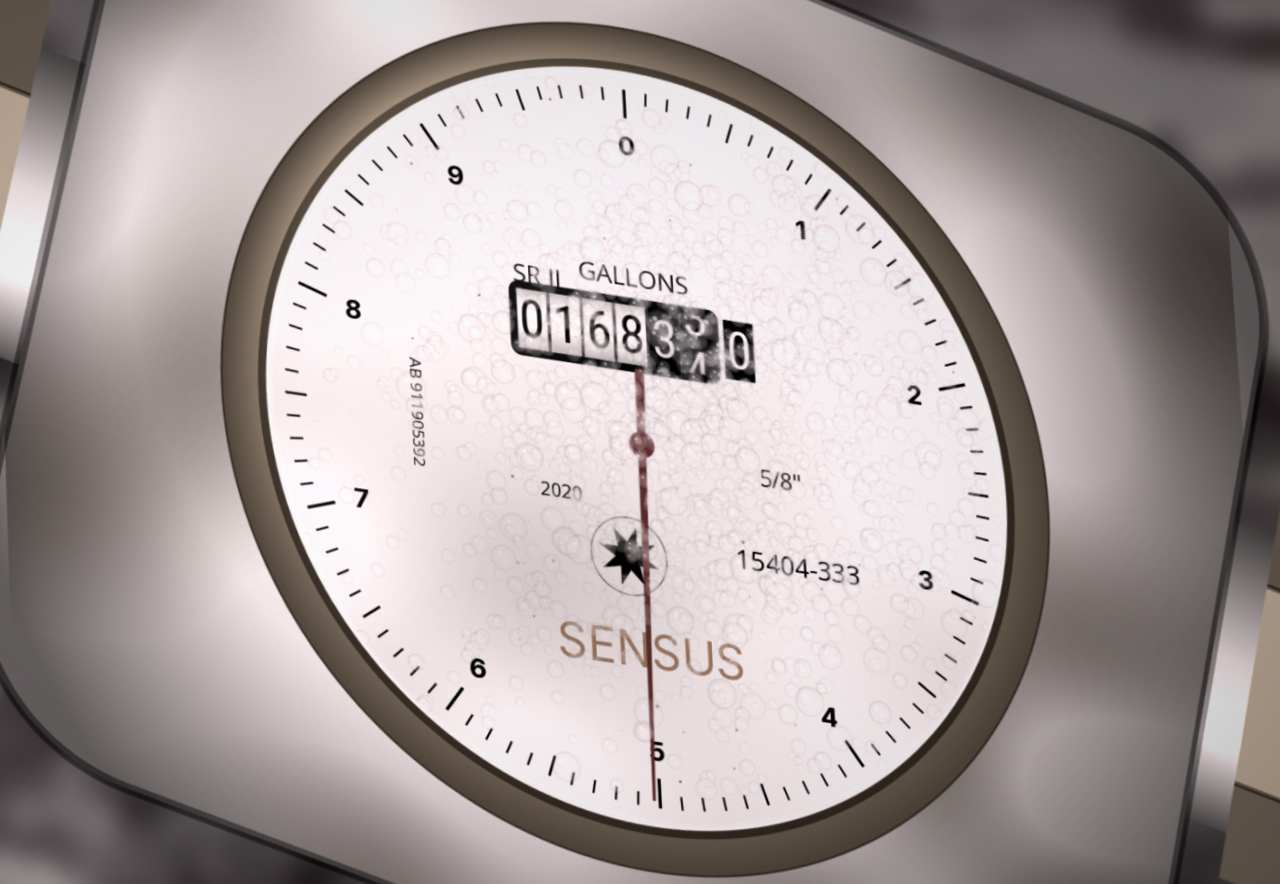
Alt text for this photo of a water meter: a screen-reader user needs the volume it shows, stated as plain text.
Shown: 168335.0 gal
